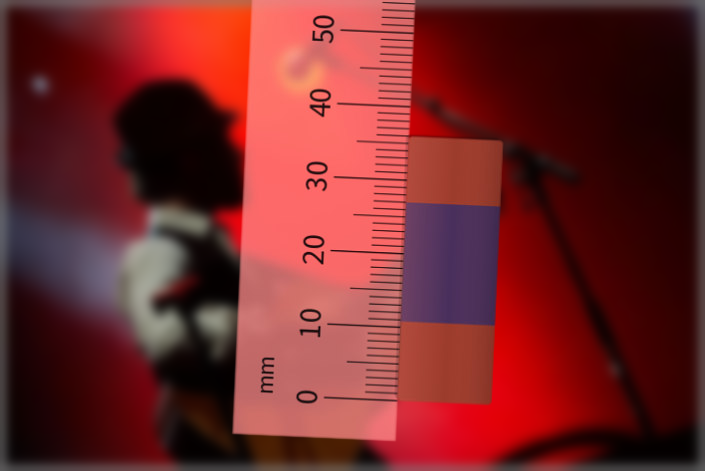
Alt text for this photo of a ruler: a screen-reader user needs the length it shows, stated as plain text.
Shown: 36 mm
